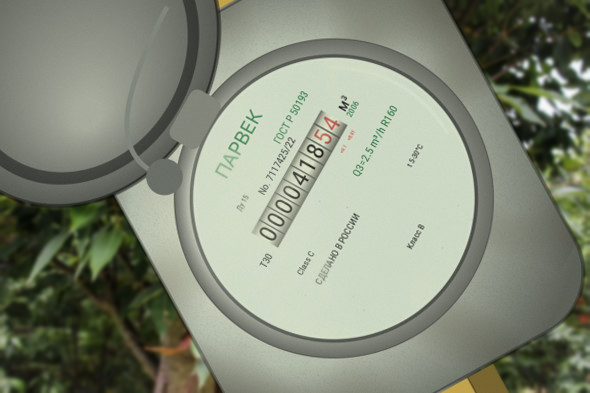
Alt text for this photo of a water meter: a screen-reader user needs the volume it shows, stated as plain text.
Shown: 418.54 m³
